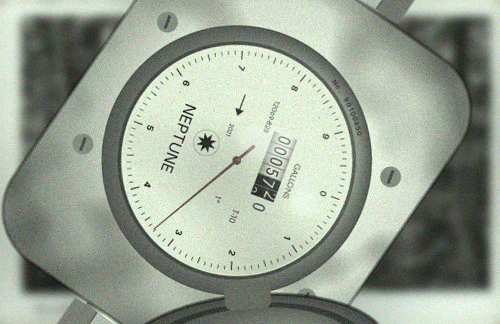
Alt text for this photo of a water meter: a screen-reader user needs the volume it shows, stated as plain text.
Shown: 5723.3 gal
